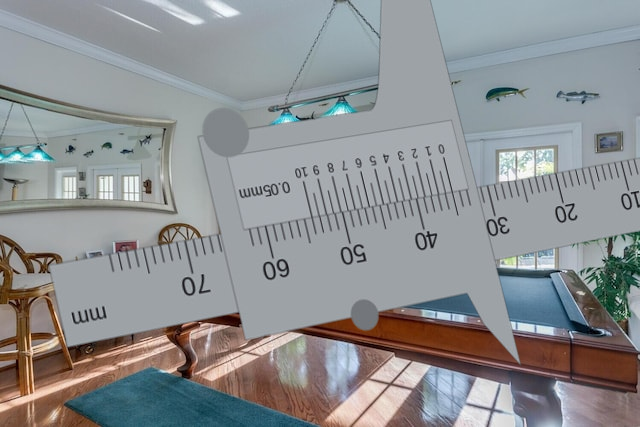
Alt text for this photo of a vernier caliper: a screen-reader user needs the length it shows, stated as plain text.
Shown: 35.0 mm
